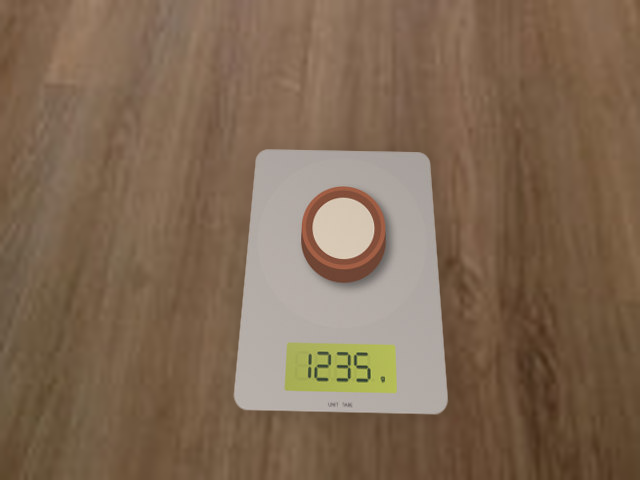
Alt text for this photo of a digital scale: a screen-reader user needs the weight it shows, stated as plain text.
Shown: 1235 g
